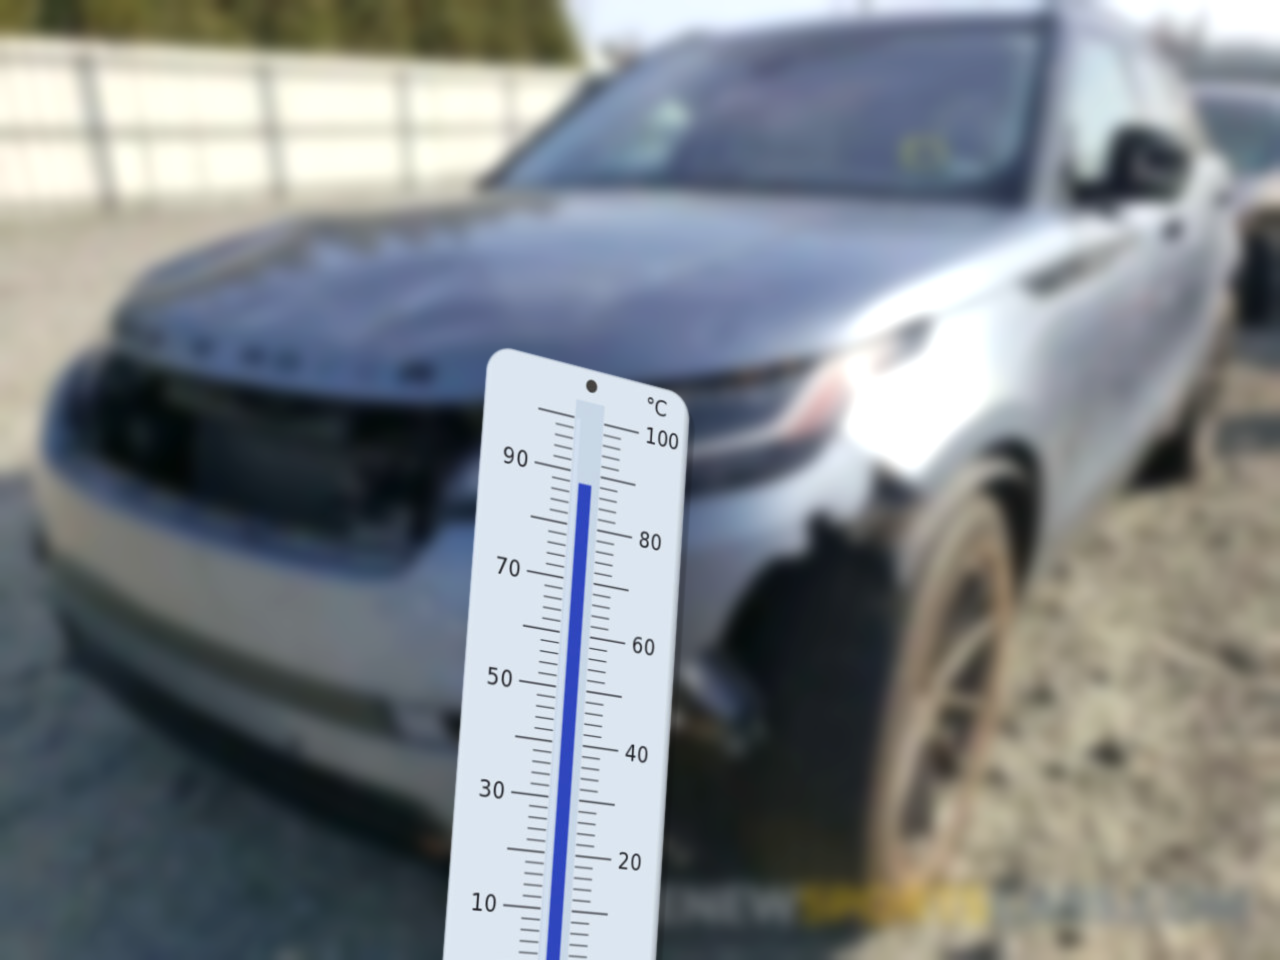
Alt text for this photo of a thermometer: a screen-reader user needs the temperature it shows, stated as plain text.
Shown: 88 °C
